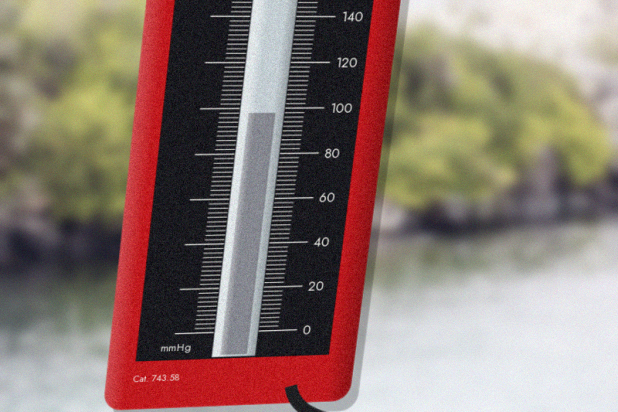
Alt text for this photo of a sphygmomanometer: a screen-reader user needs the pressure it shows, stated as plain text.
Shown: 98 mmHg
